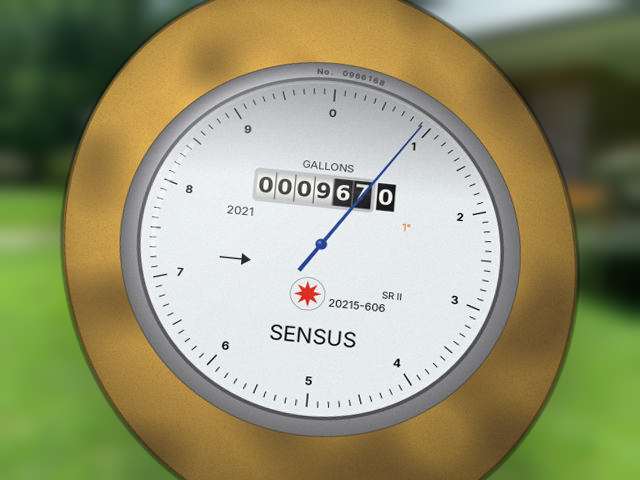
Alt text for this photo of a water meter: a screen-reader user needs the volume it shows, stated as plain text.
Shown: 9670.9 gal
